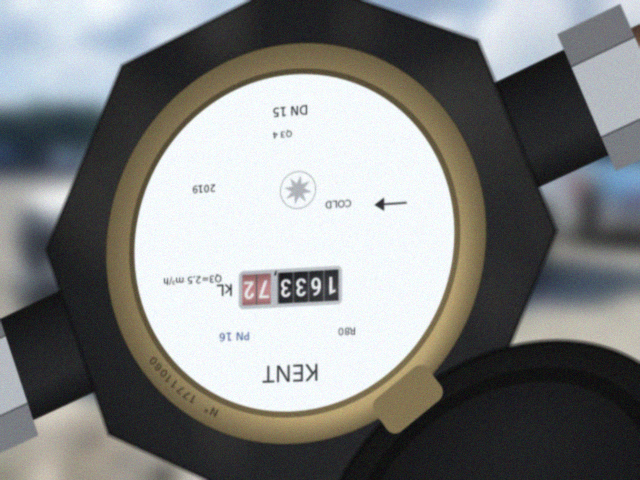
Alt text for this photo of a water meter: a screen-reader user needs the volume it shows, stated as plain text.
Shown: 1633.72 kL
